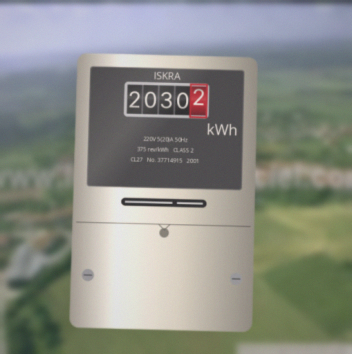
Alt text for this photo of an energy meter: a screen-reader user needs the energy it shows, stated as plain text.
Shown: 2030.2 kWh
